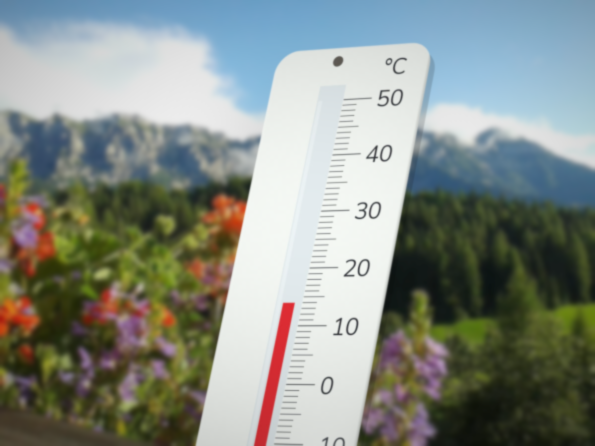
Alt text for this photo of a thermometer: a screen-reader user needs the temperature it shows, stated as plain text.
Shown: 14 °C
